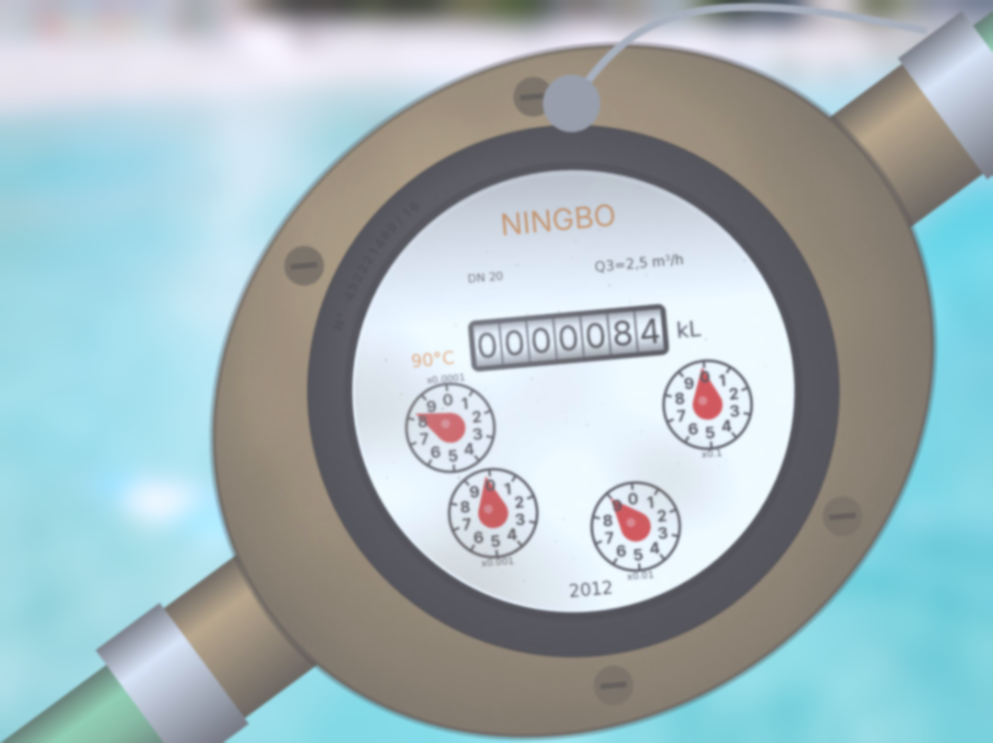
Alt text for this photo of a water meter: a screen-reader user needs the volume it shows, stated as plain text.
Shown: 83.9898 kL
